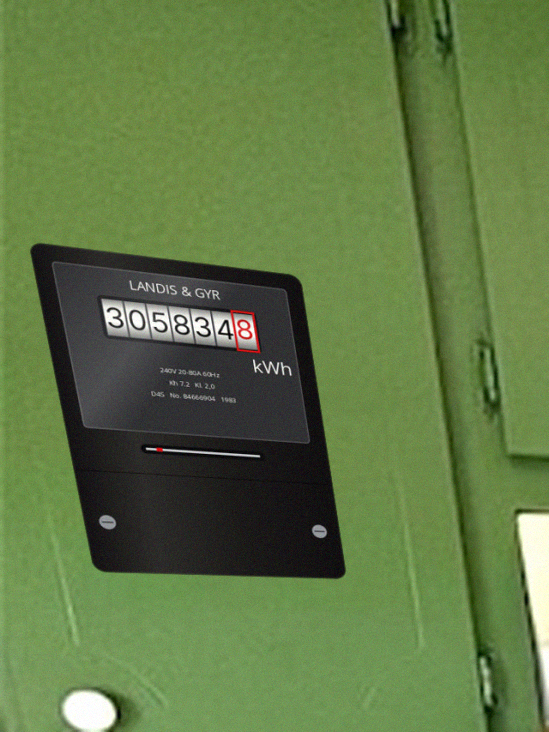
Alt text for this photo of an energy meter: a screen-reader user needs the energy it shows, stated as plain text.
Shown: 305834.8 kWh
